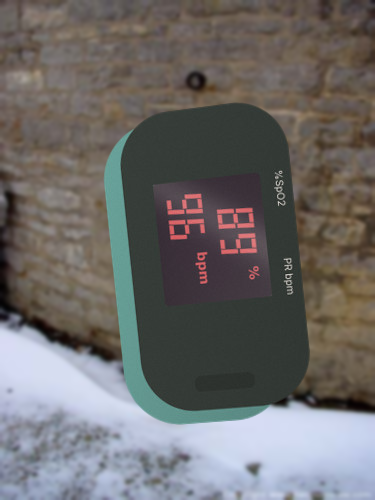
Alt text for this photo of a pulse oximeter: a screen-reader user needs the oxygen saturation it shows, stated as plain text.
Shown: 89 %
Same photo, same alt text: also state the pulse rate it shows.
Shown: 96 bpm
